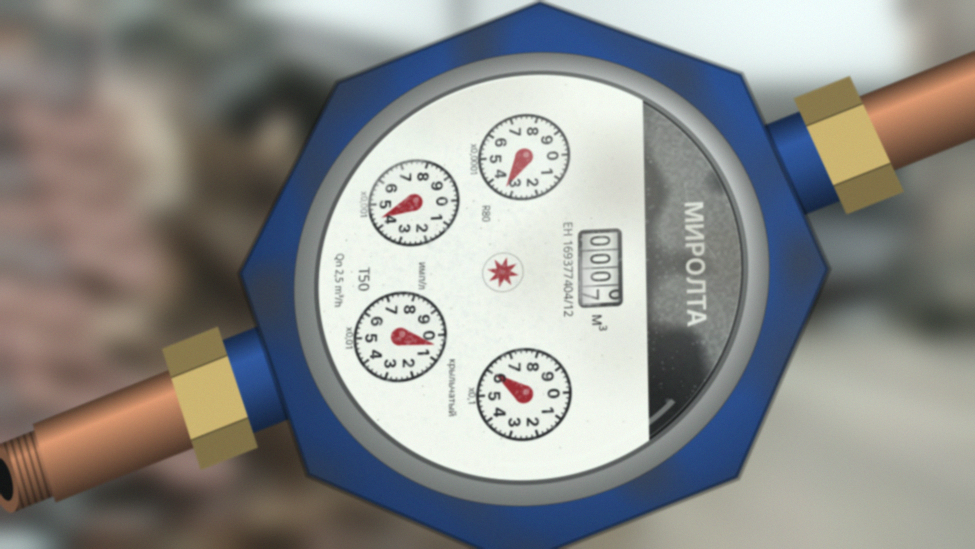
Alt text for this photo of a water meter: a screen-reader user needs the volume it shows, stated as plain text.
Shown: 6.6043 m³
